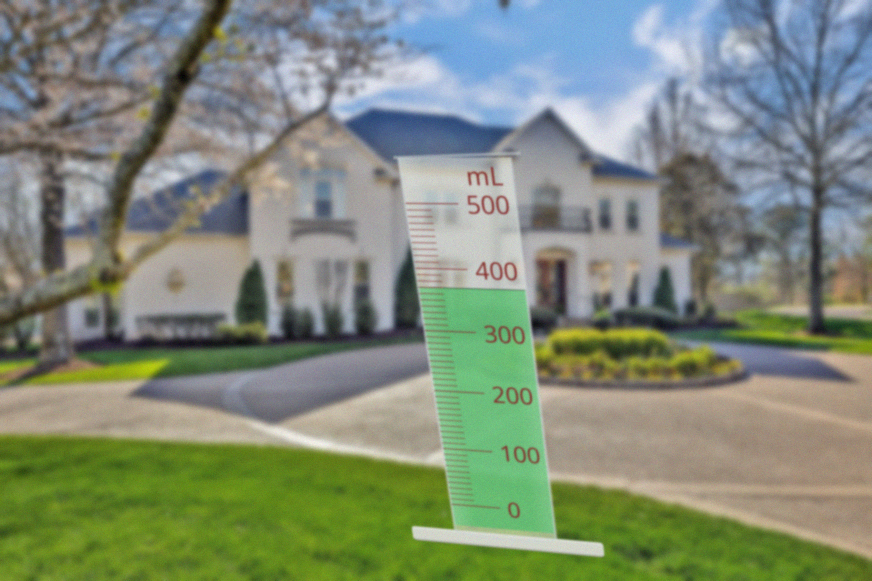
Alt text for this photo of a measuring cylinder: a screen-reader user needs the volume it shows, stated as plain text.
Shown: 370 mL
